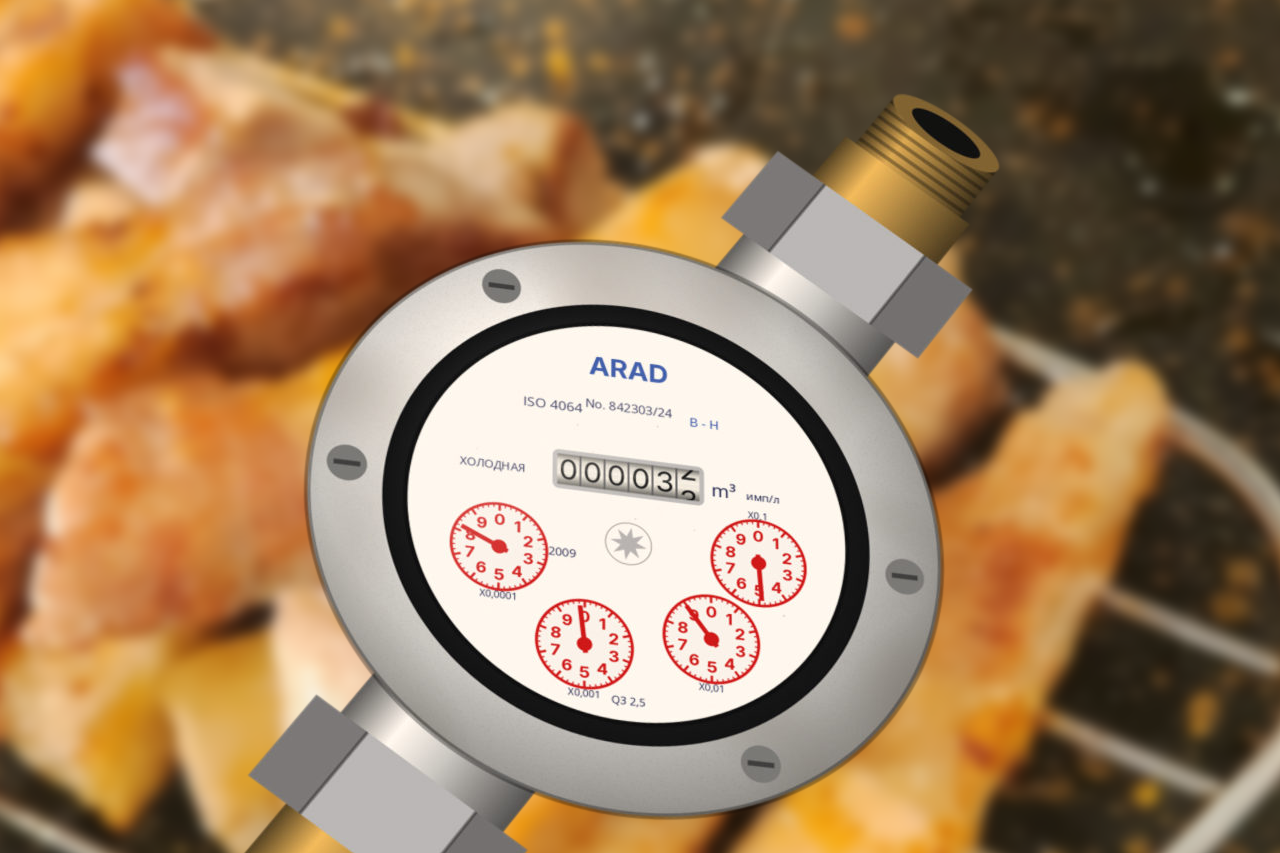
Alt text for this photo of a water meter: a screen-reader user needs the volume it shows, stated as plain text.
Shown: 32.4898 m³
